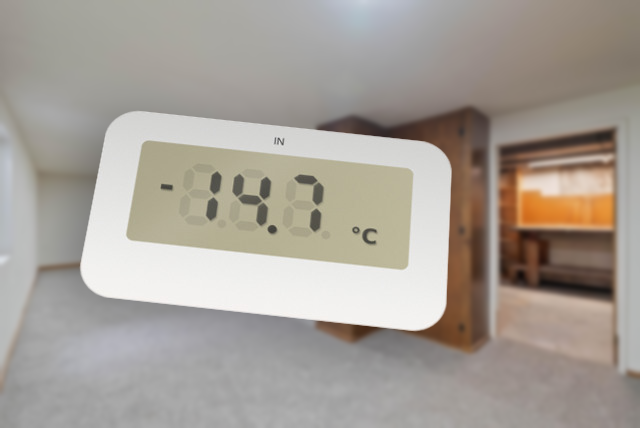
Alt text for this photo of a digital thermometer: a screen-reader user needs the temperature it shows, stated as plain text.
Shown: -14.7 °C
